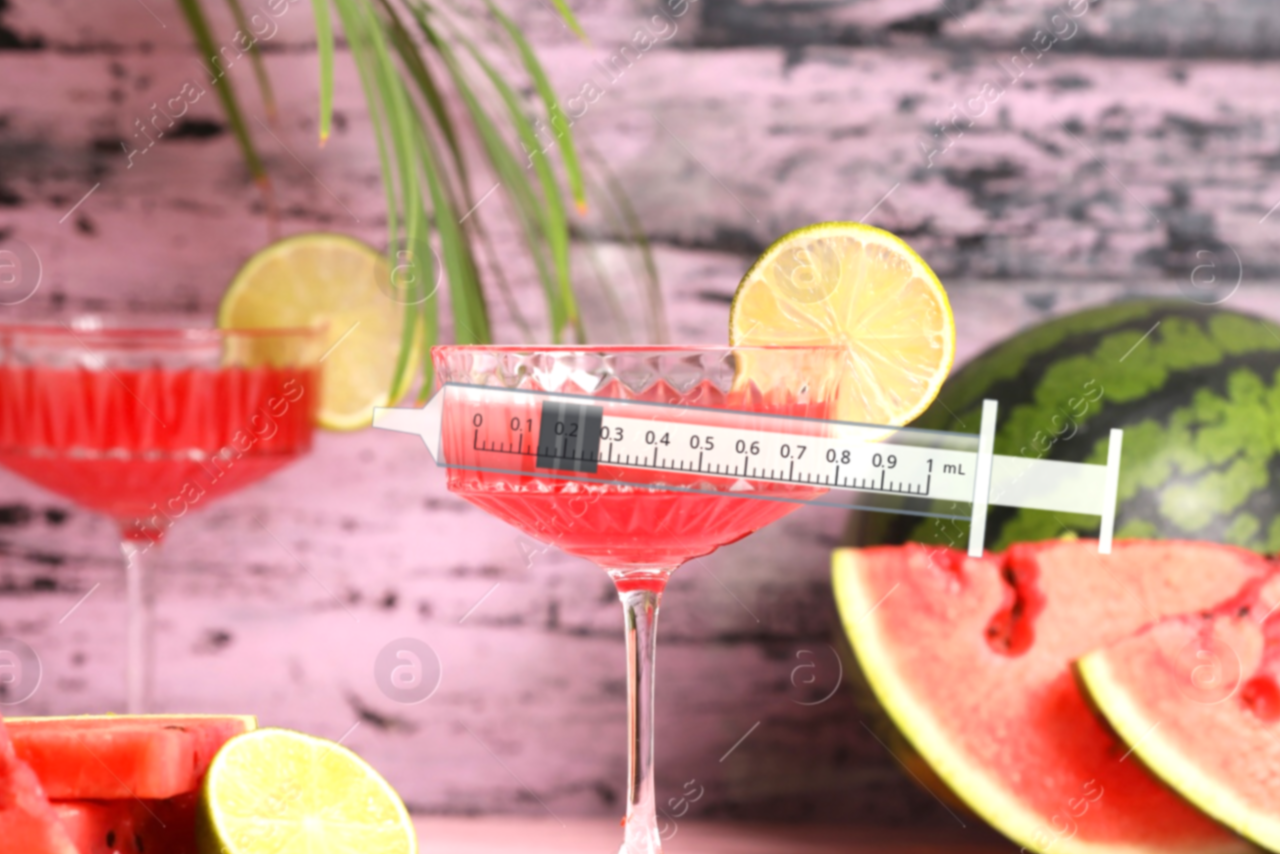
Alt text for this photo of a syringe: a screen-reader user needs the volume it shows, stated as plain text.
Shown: 0.14 mL
